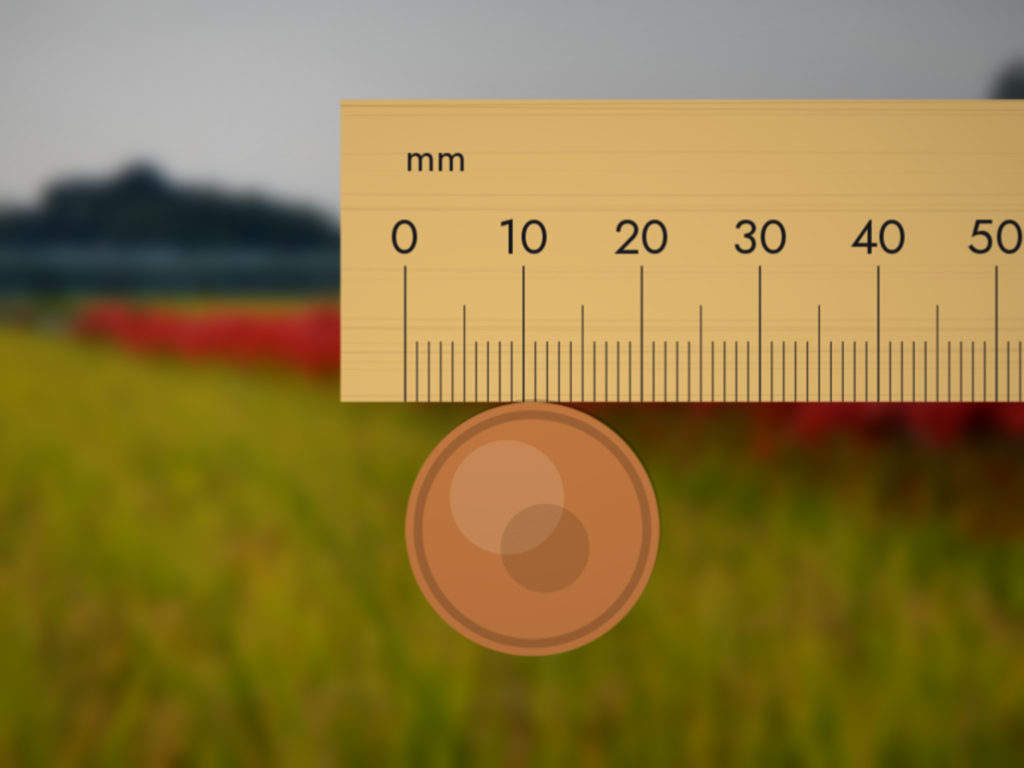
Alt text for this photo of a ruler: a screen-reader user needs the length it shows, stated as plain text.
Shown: 21.5 mm
